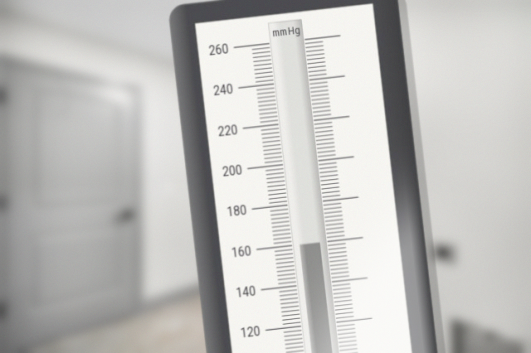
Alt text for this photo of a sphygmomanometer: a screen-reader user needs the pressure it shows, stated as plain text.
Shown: 160 mmHg
